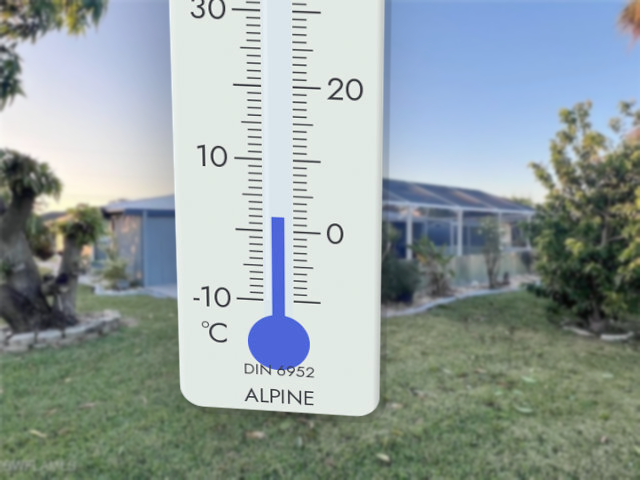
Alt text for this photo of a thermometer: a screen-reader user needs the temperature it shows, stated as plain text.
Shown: 2 °C
